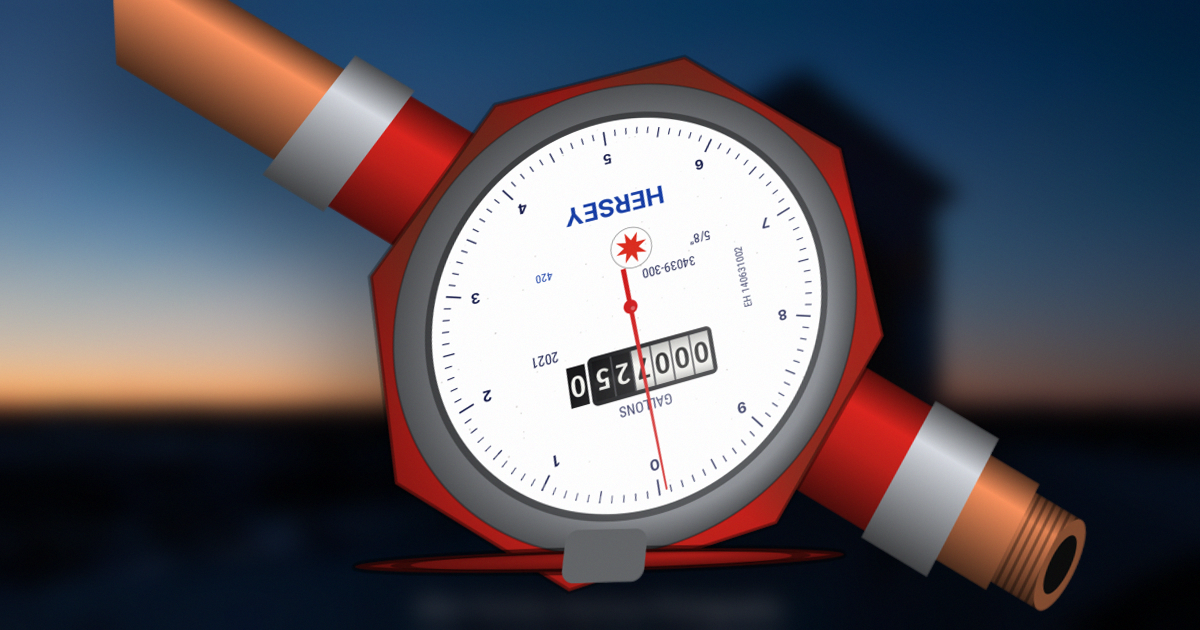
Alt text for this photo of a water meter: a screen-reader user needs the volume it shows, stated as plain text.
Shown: 7249.9 gal
